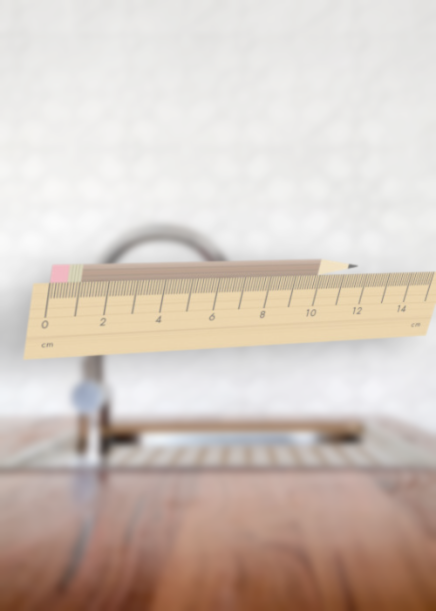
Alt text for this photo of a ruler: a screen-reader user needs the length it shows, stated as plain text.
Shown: 11.5 cm
